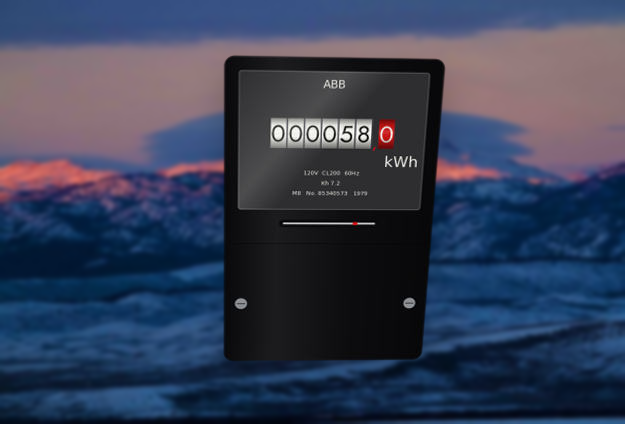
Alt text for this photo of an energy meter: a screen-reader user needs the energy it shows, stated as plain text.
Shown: 58.0 kWh
